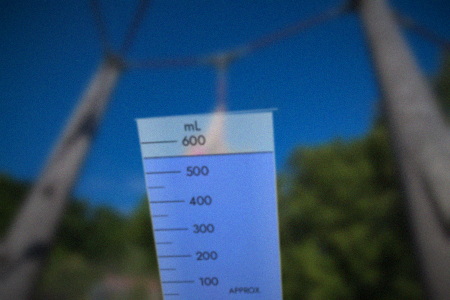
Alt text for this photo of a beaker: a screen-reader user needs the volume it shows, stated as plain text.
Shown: 550 mL
